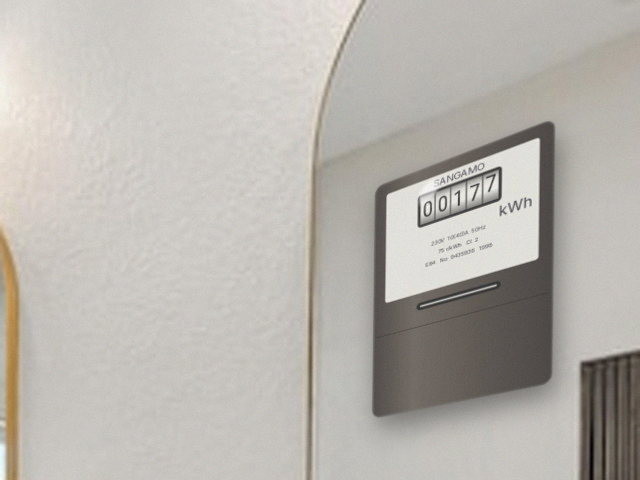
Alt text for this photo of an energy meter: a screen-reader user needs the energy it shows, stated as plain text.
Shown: 177 kWh
